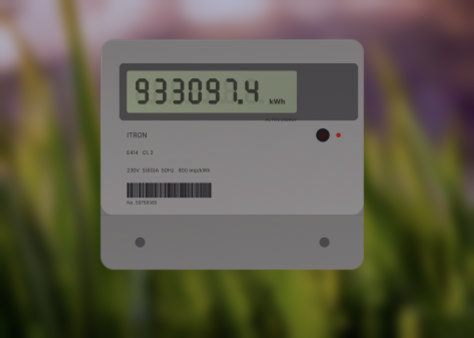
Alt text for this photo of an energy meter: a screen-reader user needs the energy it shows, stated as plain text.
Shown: 933097.4 kWh
